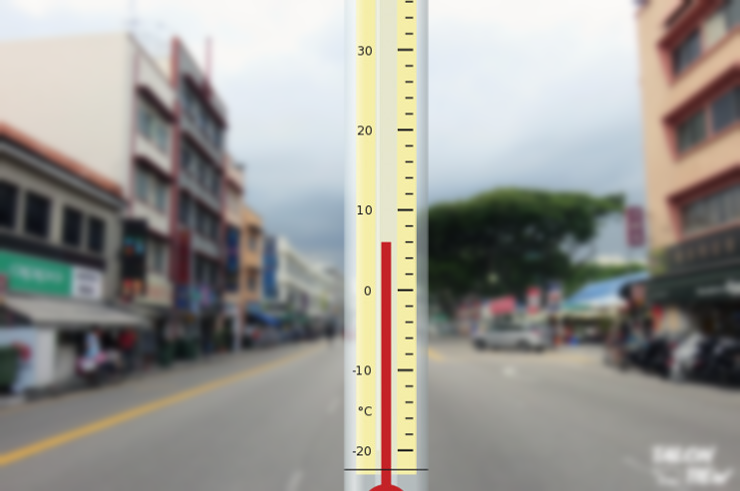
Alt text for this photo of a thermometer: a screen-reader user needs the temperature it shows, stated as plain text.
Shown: 6 °C
